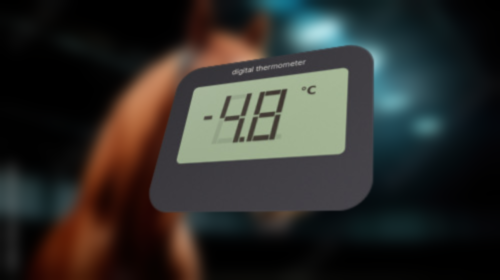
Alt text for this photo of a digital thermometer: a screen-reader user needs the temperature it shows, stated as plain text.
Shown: -4.8 °C
